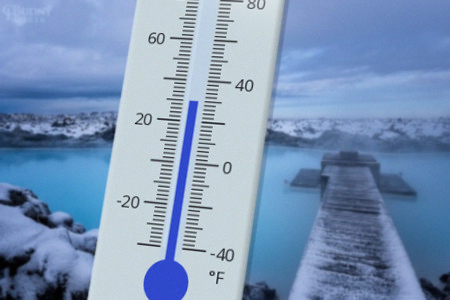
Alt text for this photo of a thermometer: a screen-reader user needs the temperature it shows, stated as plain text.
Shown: 30 °F
